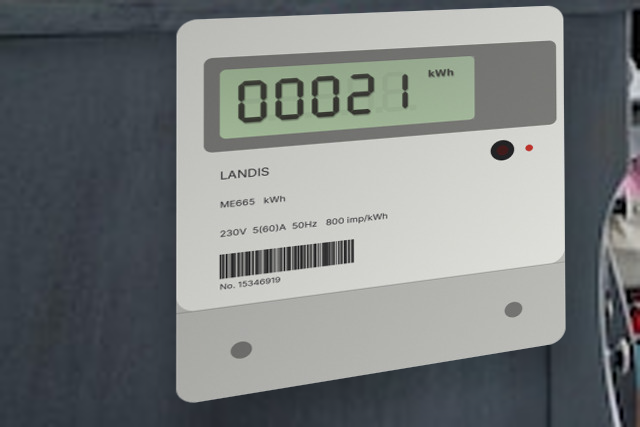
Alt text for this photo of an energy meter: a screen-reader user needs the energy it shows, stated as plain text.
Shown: 21 kWh
